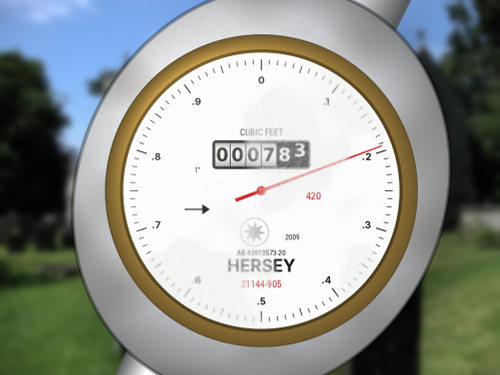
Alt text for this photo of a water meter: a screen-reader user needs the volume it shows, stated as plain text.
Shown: 783.19 ft³
